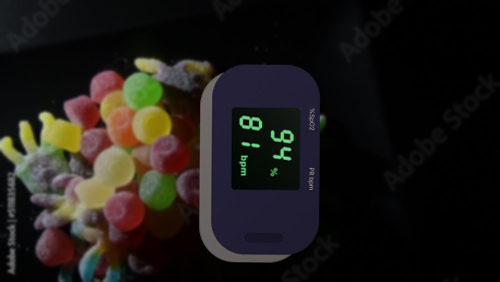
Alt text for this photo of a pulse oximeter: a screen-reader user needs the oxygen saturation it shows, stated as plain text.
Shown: 94 %
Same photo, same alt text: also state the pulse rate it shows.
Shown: 81 bpm
